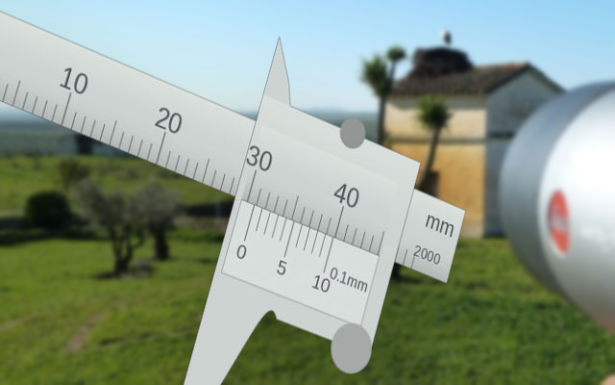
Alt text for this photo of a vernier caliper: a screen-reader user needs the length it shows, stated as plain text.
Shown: 30.8 mm
